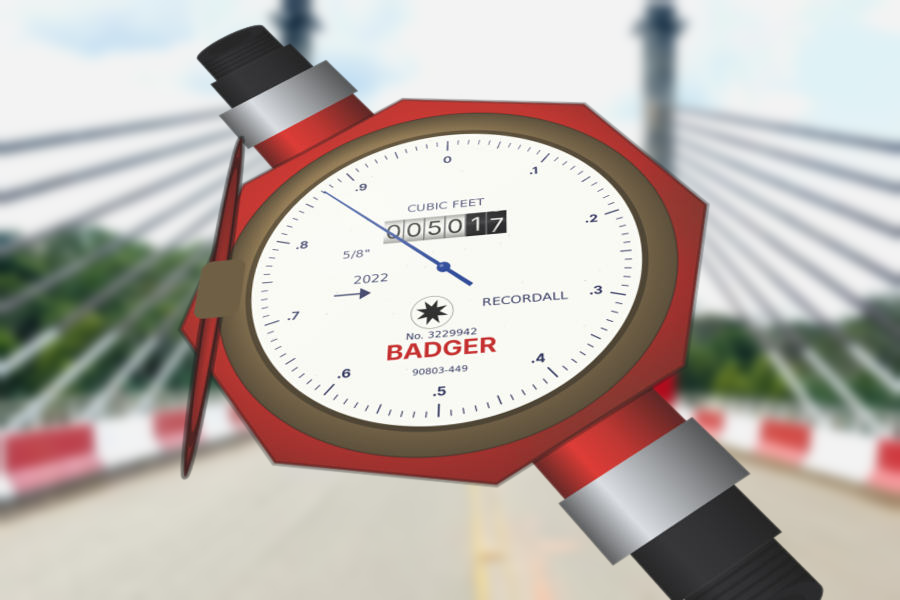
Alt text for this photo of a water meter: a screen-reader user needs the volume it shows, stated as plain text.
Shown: 5016.87 ft³
